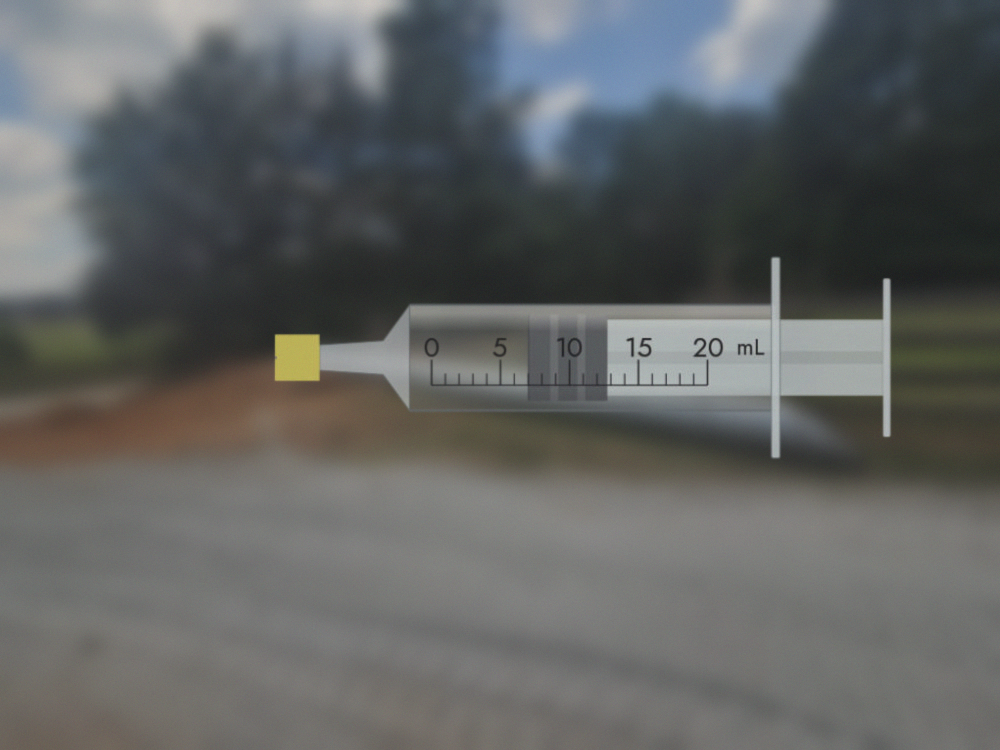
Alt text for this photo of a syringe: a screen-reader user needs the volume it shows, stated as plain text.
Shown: 7 mL
